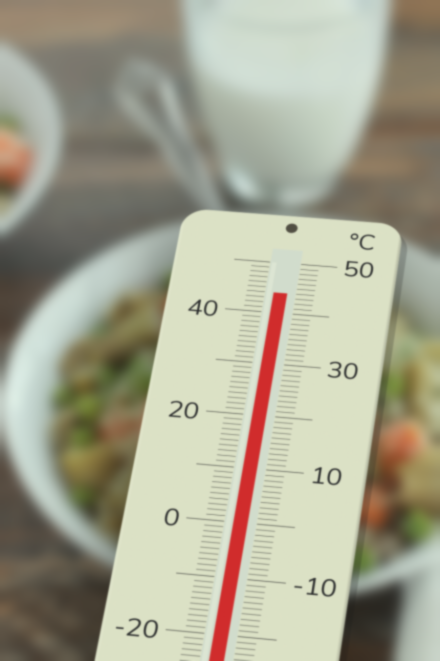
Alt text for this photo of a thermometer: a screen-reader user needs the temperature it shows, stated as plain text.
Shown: 44 °C
